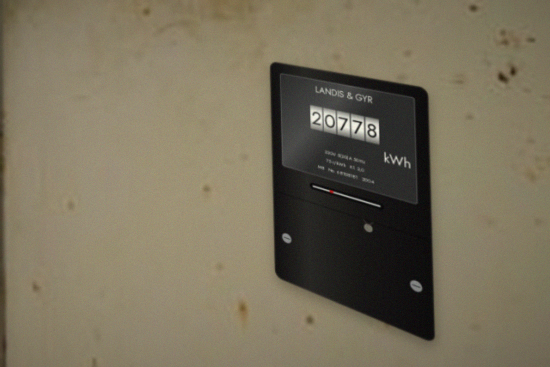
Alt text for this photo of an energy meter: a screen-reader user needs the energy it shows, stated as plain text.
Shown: 20778 kWh
